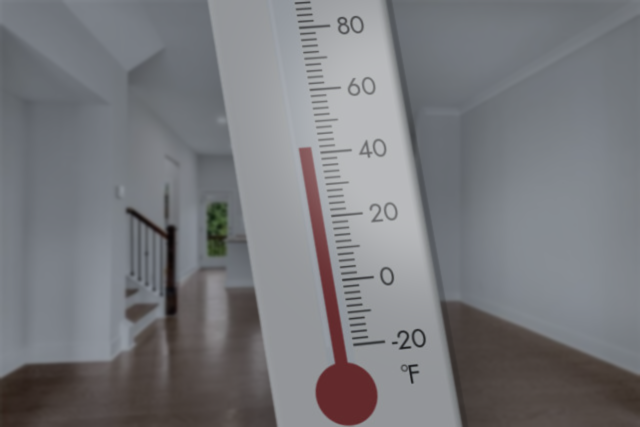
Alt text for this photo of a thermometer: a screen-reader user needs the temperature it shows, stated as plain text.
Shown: 42 °F
